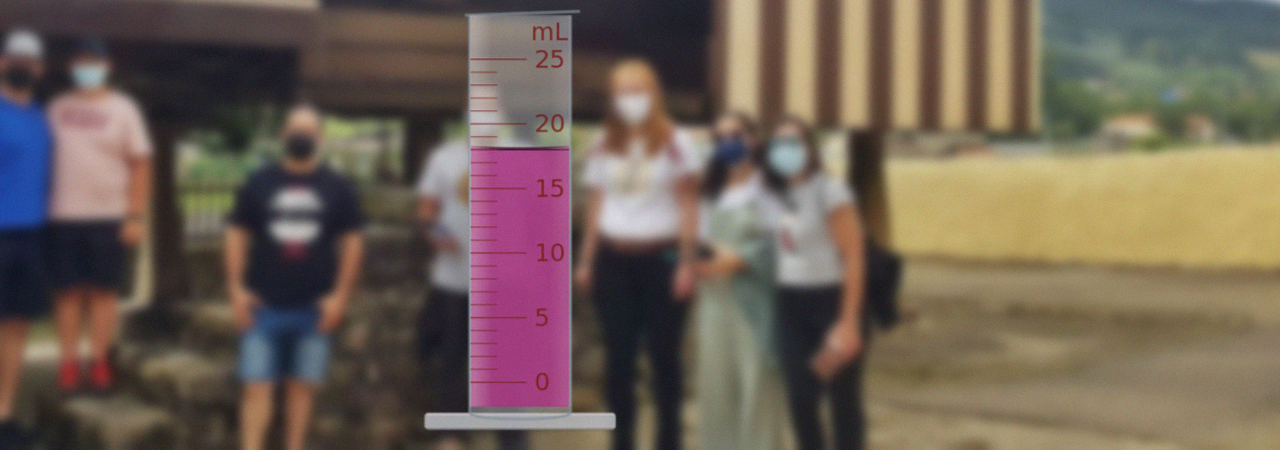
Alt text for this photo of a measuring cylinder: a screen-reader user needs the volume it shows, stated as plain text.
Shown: 18 mL
